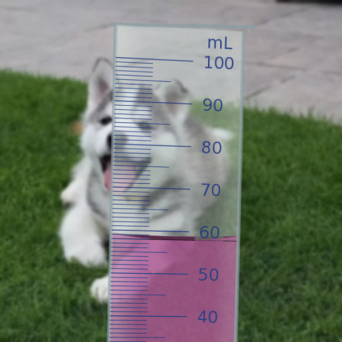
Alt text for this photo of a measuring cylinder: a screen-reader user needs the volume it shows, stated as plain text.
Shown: 58 mL
